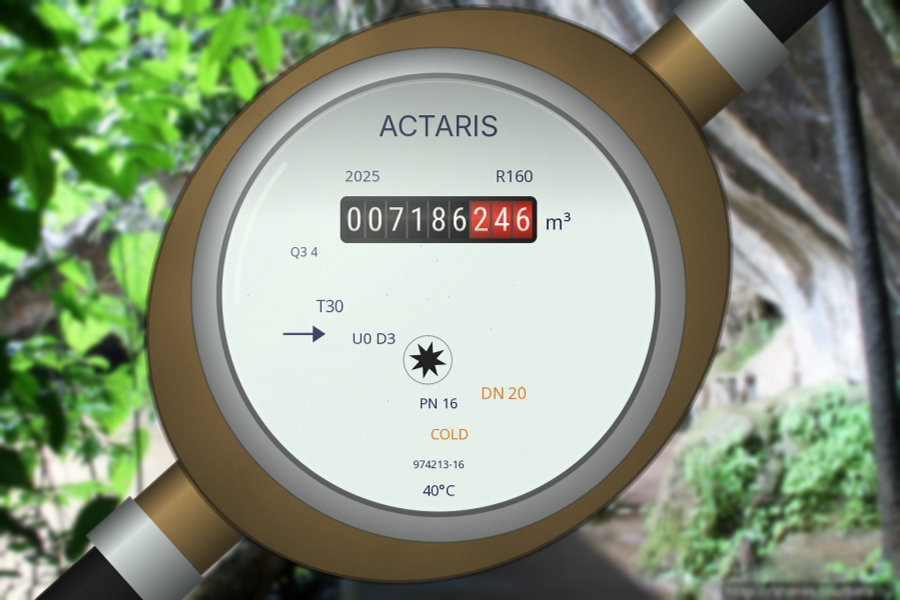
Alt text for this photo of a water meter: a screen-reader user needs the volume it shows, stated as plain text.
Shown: 7186.246 m³
